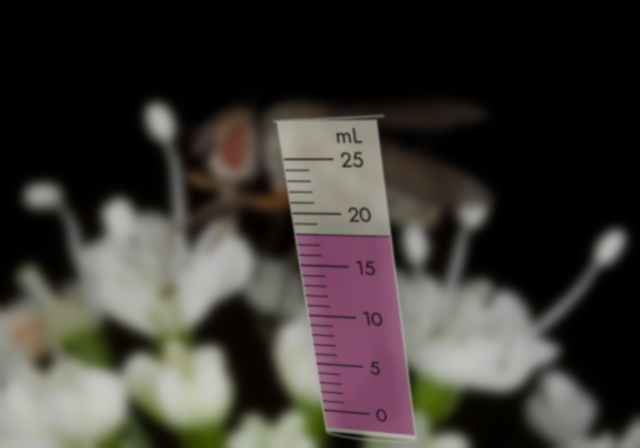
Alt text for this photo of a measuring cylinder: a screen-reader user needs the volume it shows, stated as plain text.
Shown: 18 mL
